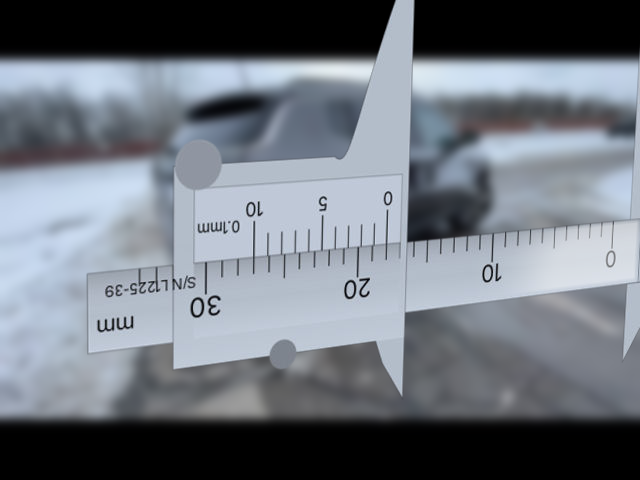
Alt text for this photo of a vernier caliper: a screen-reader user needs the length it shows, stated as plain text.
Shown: 18.0 mm
